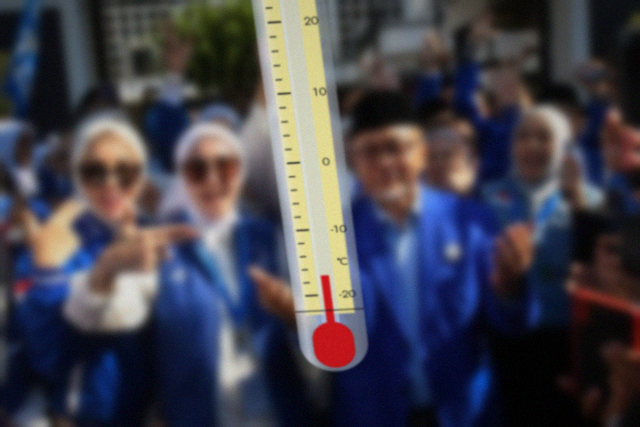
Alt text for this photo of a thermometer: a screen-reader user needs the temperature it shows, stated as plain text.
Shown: -17 °C
